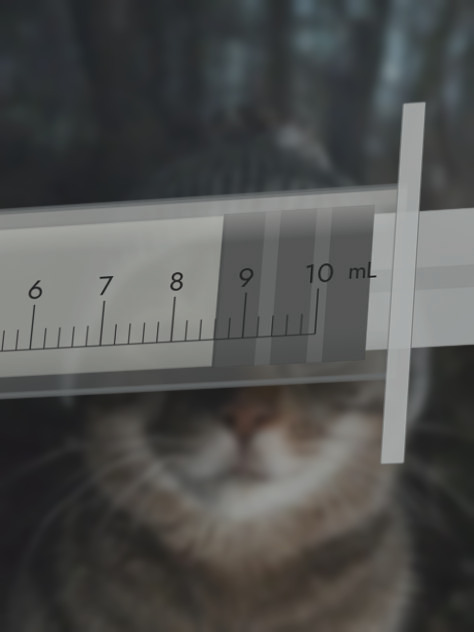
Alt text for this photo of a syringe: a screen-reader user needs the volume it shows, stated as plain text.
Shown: 8.6 mL
